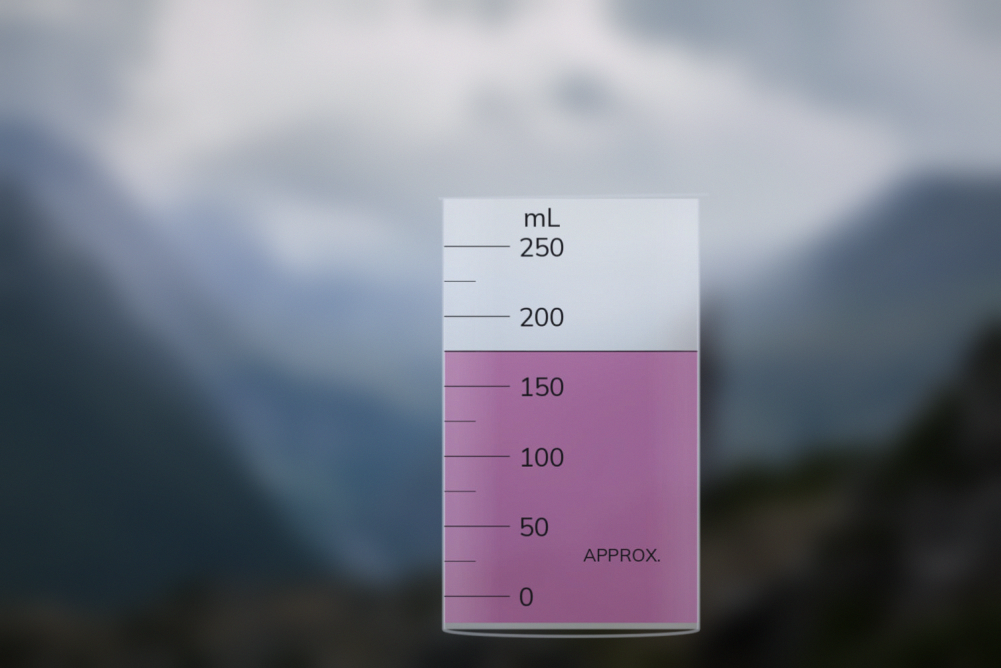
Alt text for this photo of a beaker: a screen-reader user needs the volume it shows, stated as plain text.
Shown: 175 mL
